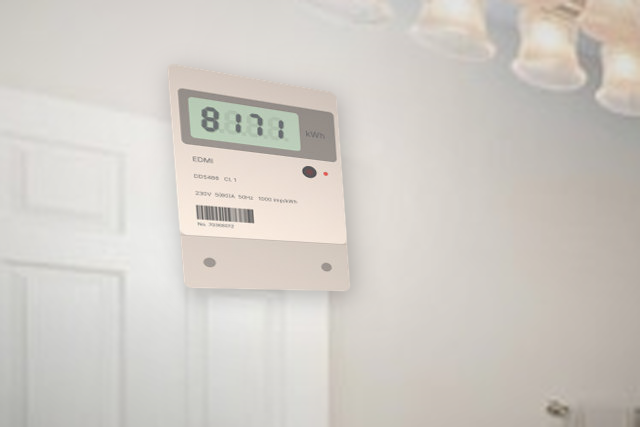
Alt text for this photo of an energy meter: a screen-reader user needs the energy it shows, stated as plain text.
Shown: 8171 kWh
